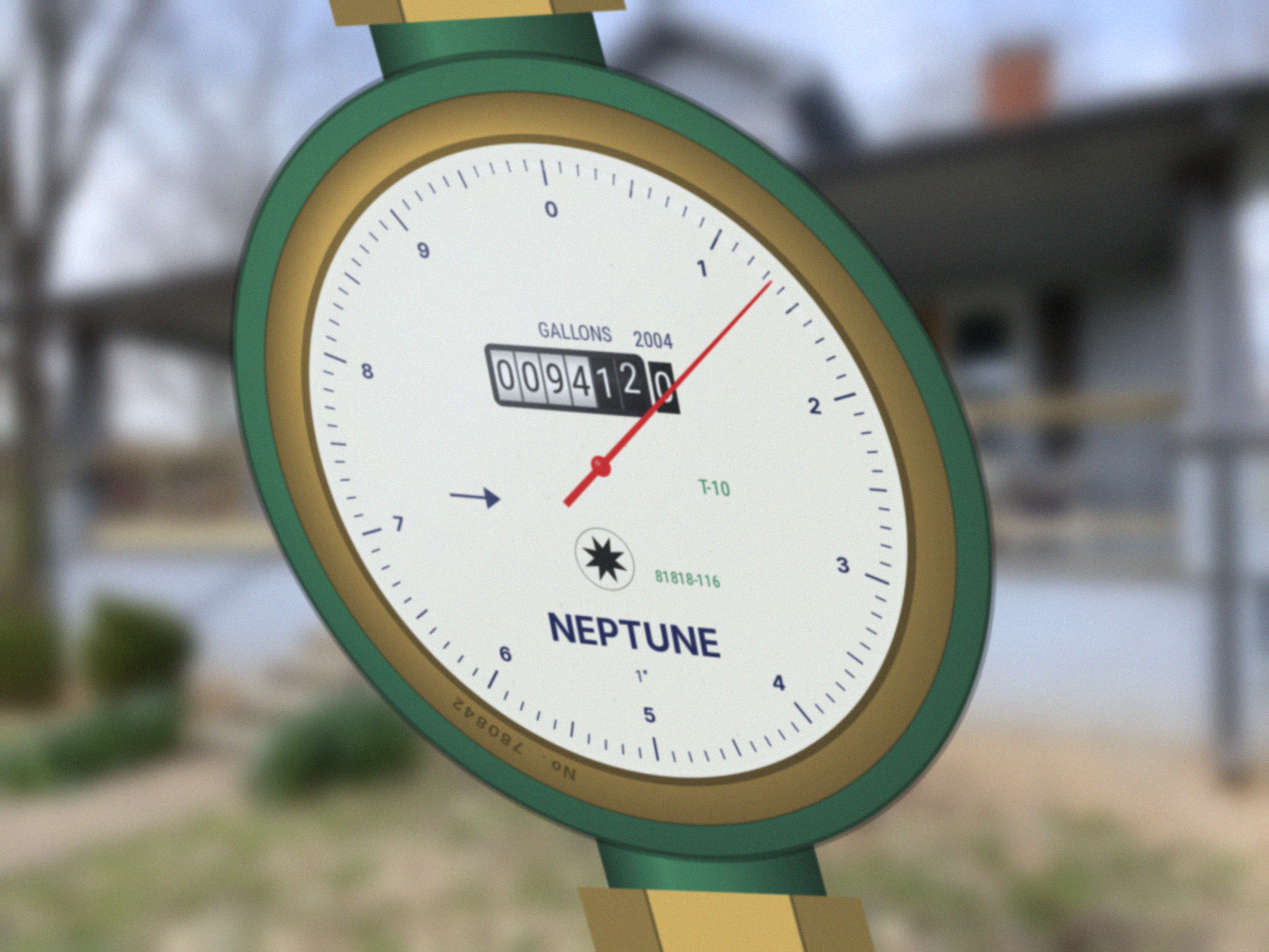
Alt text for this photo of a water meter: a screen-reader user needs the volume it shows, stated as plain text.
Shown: 94121.3 gal
